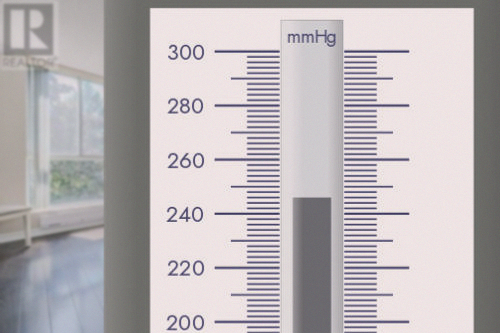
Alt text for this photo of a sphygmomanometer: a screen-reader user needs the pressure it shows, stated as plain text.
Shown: 246 mmHg
